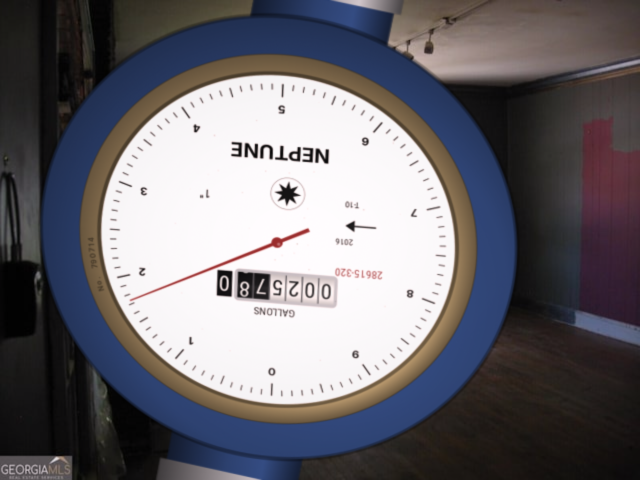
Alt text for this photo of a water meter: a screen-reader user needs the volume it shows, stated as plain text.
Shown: 25781.7 gal
